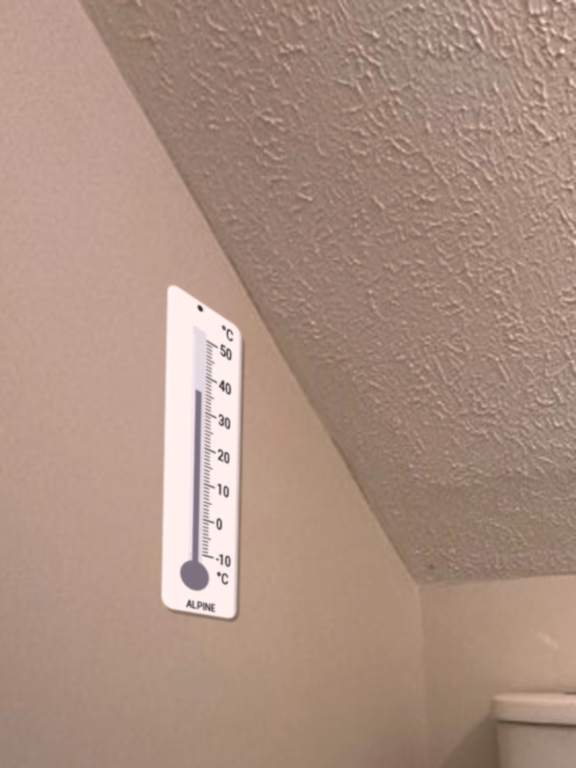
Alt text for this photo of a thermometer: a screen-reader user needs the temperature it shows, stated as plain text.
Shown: 35 °C
